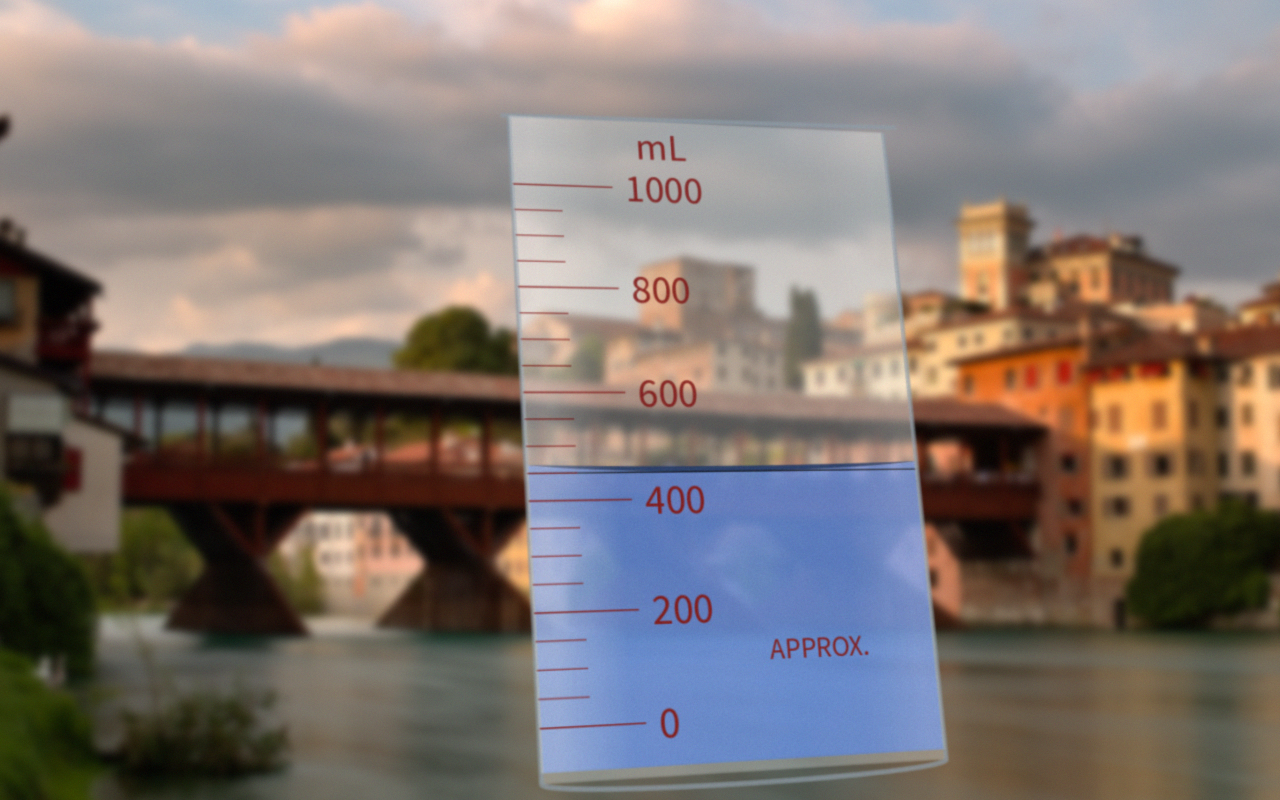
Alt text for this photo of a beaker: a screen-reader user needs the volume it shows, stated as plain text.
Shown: 450 mL
